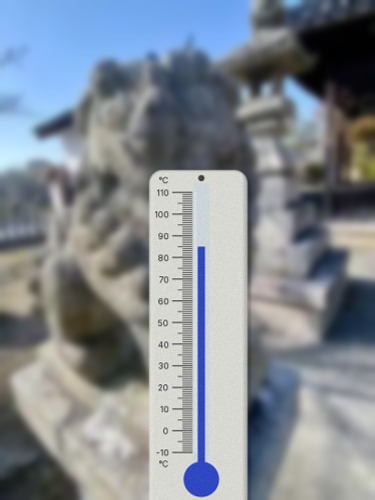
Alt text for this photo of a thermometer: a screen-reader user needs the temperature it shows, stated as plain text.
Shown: 85 °C
